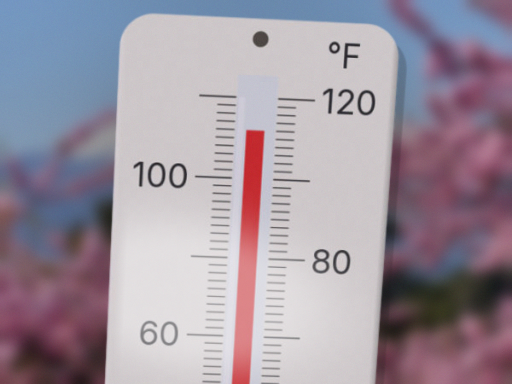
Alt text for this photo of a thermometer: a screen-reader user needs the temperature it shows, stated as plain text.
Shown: 112 °F
